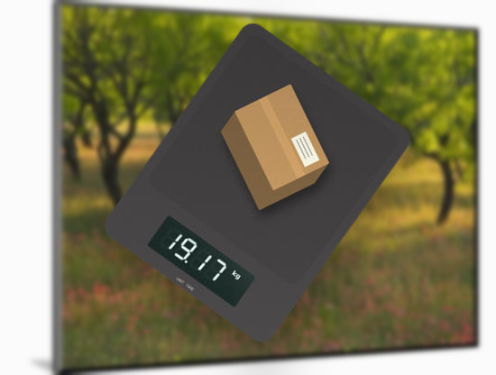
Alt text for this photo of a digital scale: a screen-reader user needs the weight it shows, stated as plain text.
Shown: 19.17 kg
